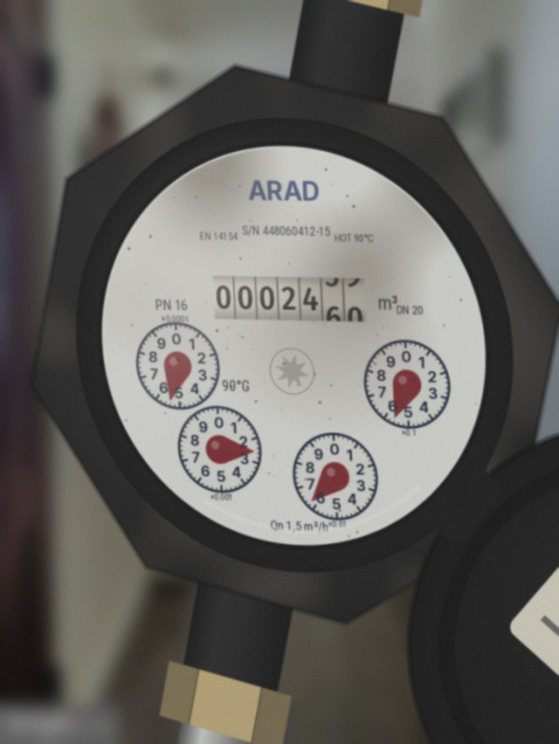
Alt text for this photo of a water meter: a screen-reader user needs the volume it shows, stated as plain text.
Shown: 2459.5625 m³
